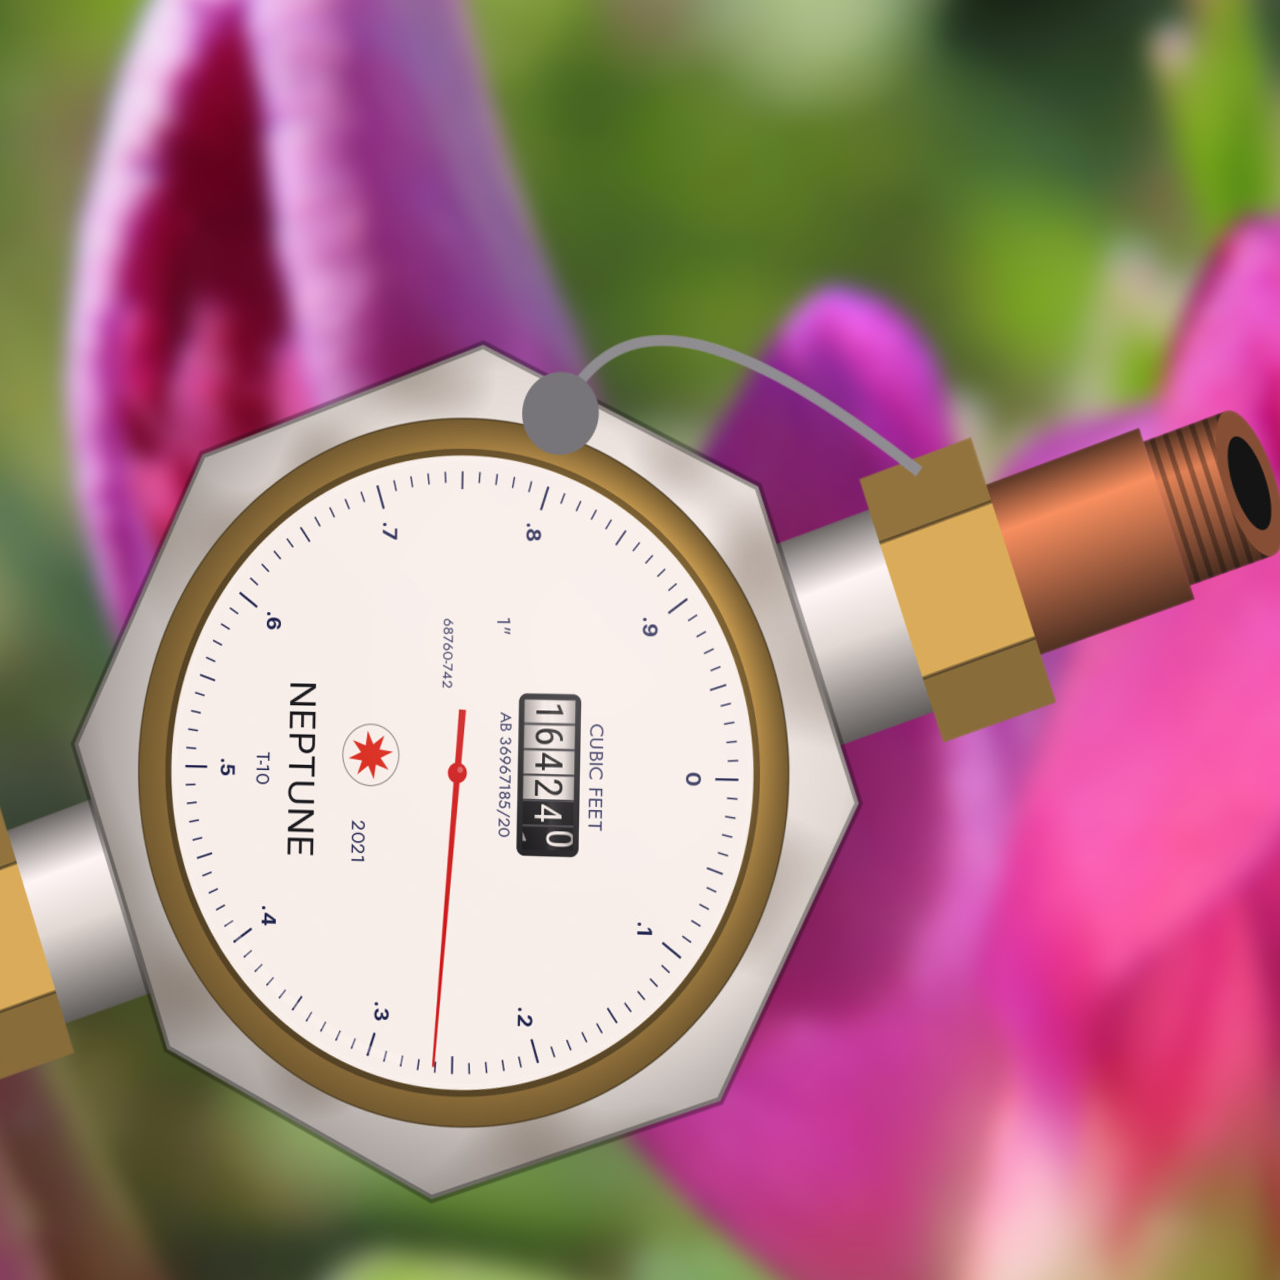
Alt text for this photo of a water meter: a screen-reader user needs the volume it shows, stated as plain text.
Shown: 164240.26 ft³
